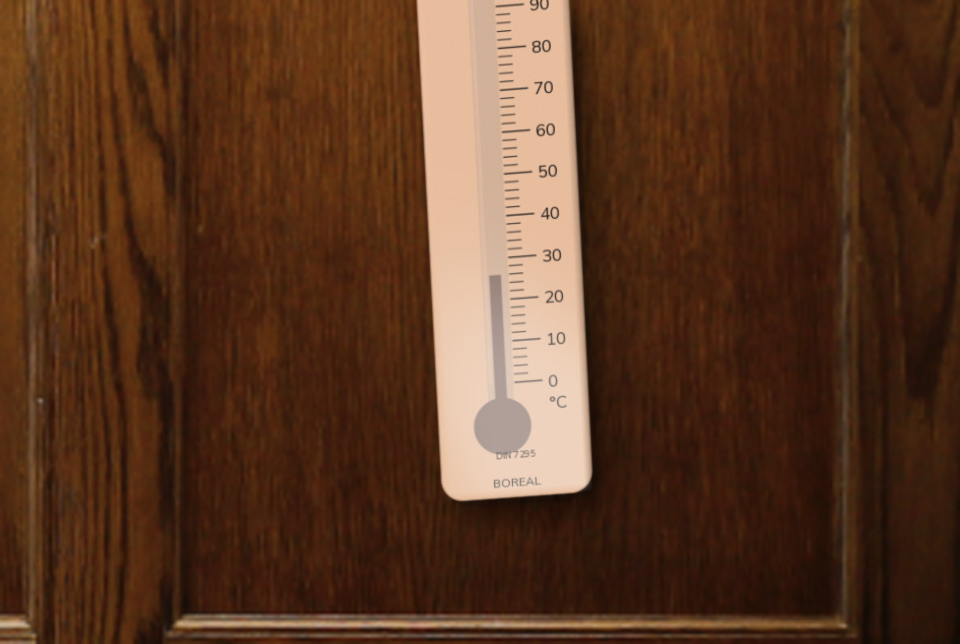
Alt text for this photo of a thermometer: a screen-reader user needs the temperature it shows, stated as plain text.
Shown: 26 °C
